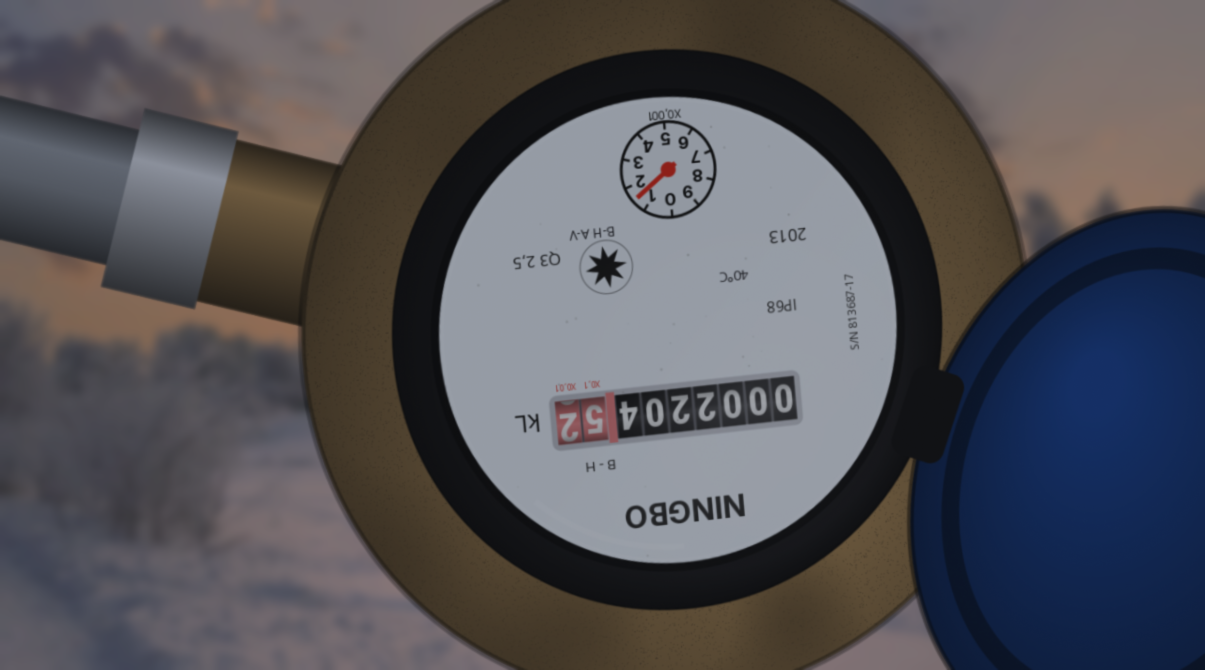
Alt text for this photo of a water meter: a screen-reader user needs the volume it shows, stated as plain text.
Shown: 2204.521 kL
